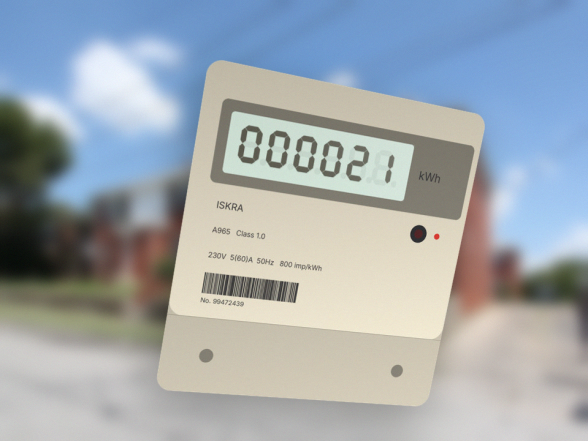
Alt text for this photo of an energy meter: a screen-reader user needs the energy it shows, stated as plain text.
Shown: 21 kWh
